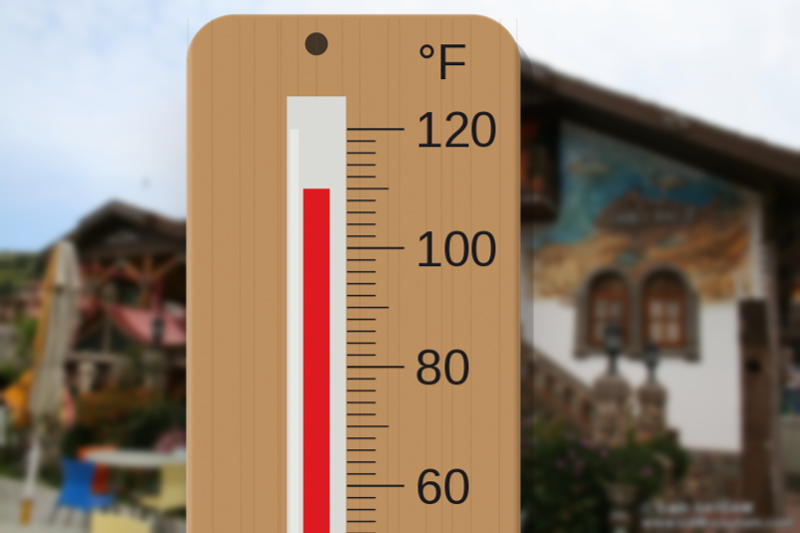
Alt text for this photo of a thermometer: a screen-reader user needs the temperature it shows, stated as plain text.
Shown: 110 °F
